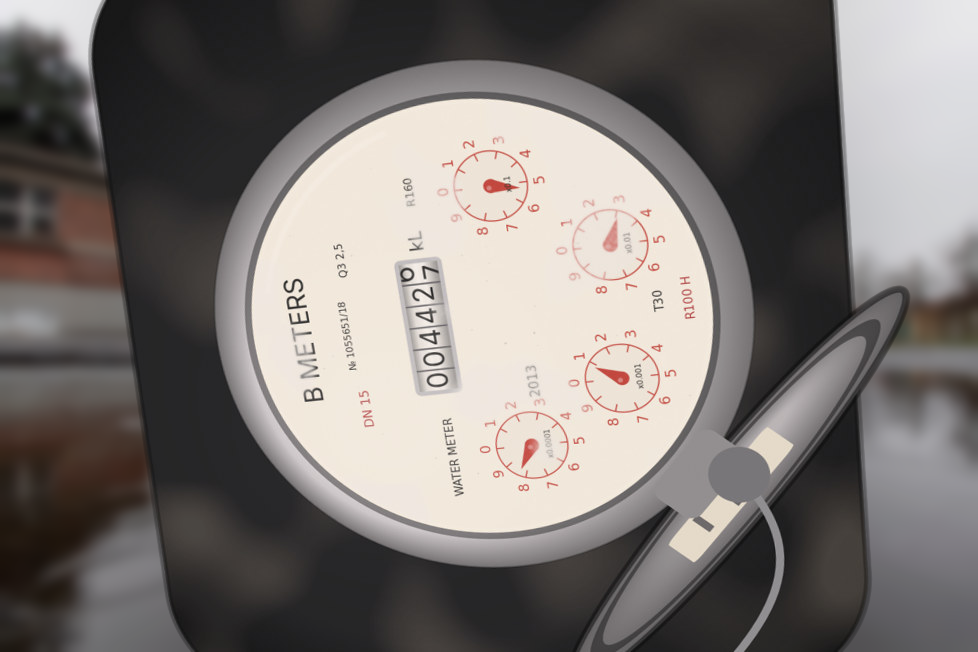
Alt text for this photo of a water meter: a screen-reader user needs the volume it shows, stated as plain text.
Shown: 4426.5308 kL
